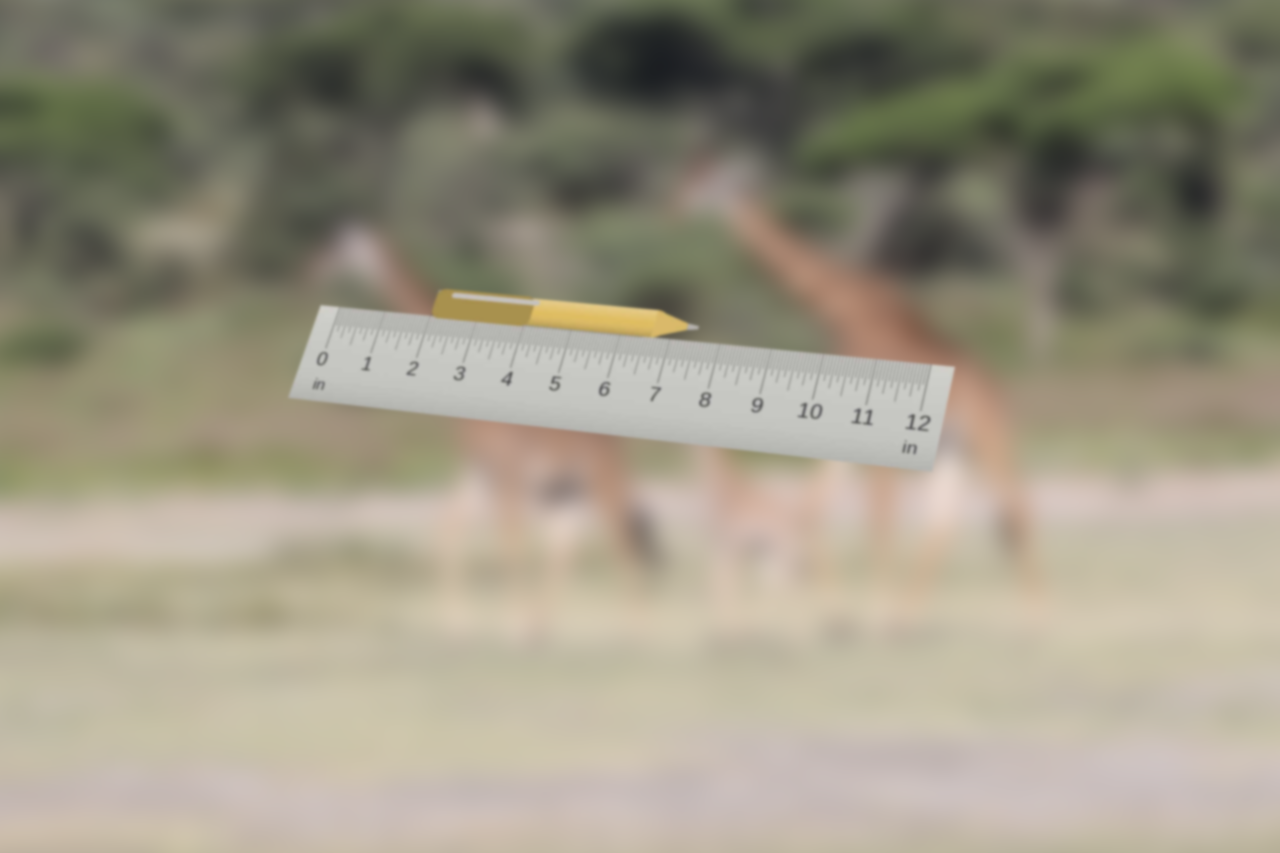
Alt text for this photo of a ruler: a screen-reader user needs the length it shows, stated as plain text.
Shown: 5.5 in
